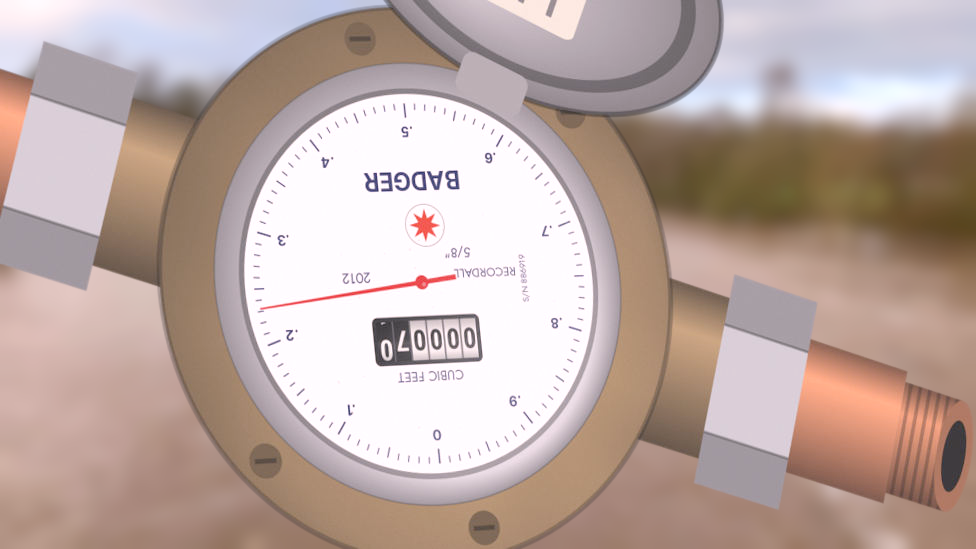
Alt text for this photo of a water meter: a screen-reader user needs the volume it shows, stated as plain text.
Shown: 70.23 ft³
